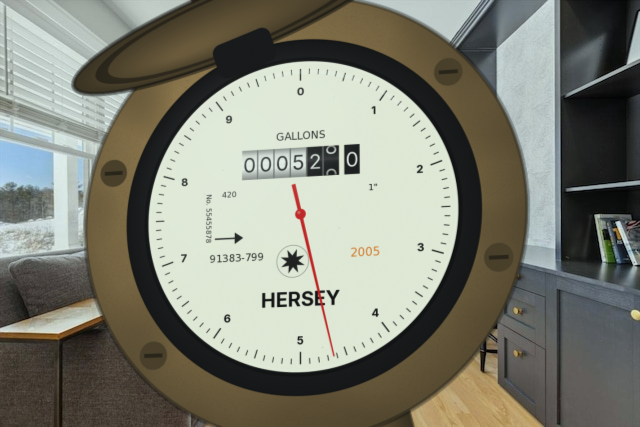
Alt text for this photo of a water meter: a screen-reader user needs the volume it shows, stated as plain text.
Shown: 5284.6 gal
